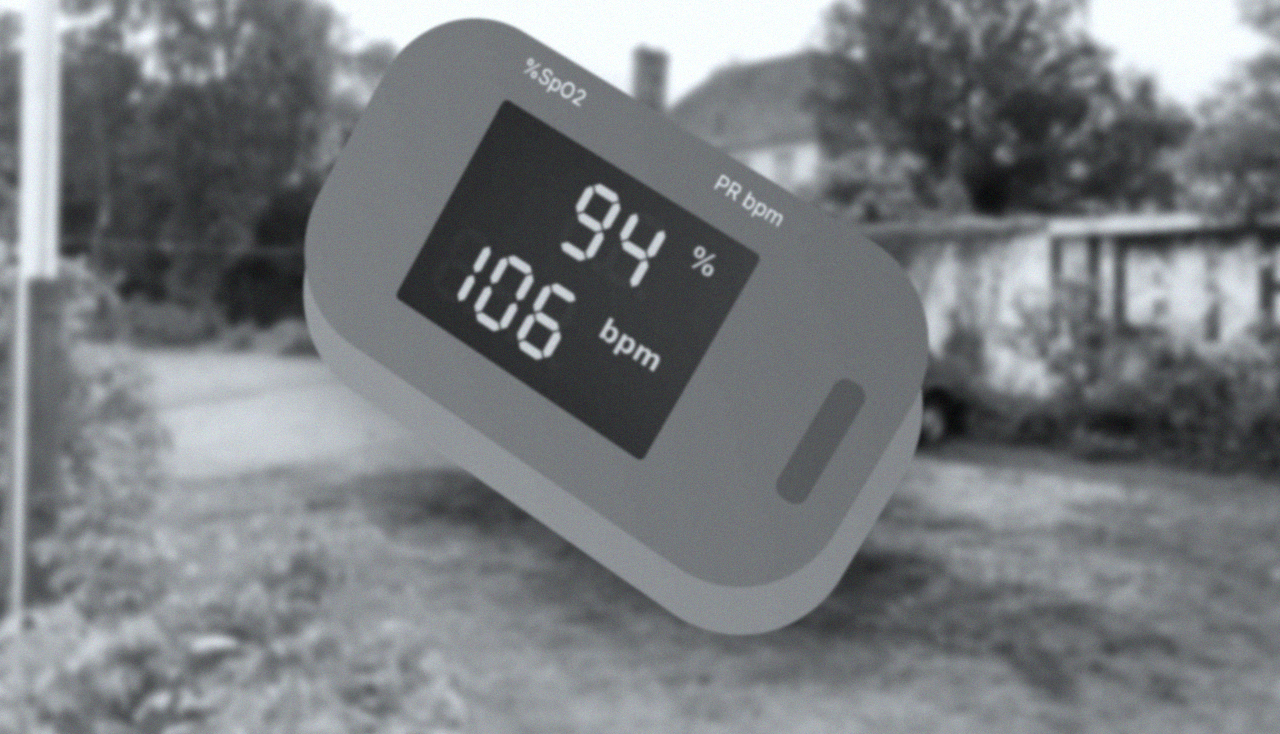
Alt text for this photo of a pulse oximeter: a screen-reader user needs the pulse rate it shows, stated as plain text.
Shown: 106 bpm
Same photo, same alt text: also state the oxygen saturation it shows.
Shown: 94 %
